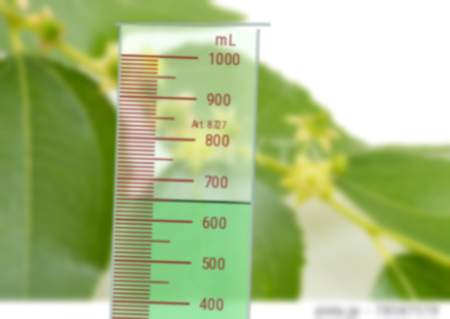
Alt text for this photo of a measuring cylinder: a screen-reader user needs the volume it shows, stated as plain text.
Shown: 650 mL
